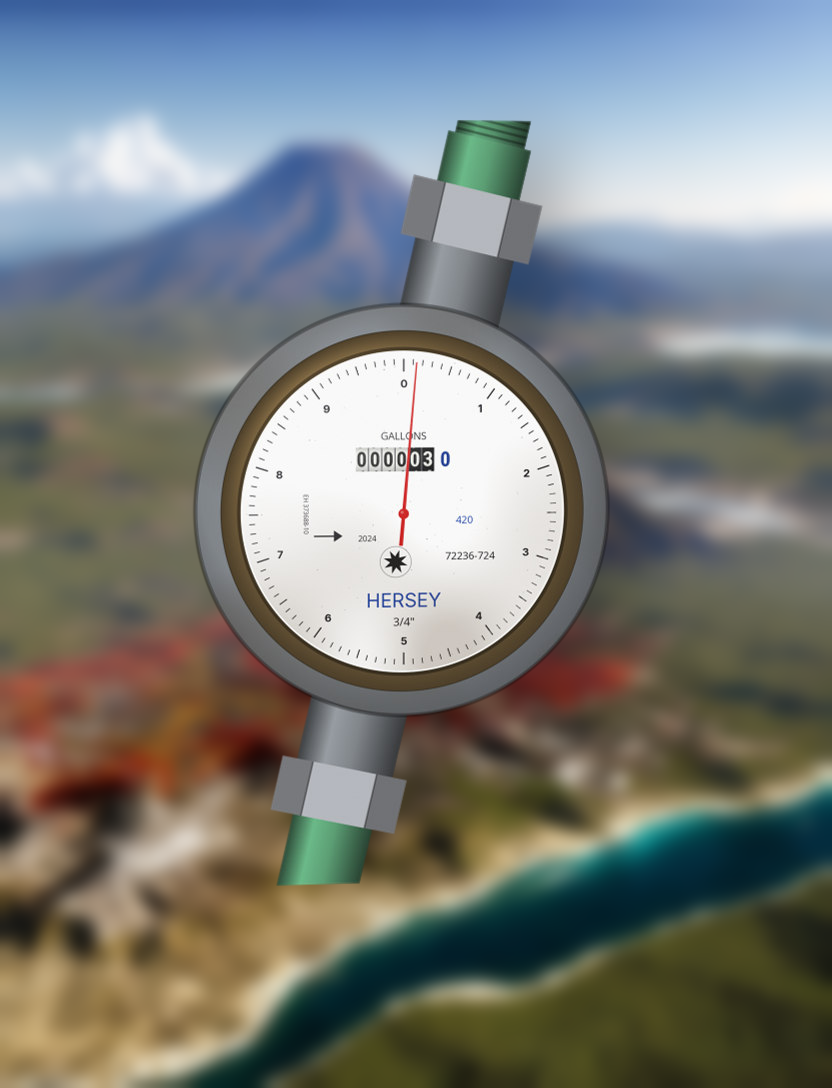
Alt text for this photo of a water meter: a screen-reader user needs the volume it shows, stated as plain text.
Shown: 30.1 gal
